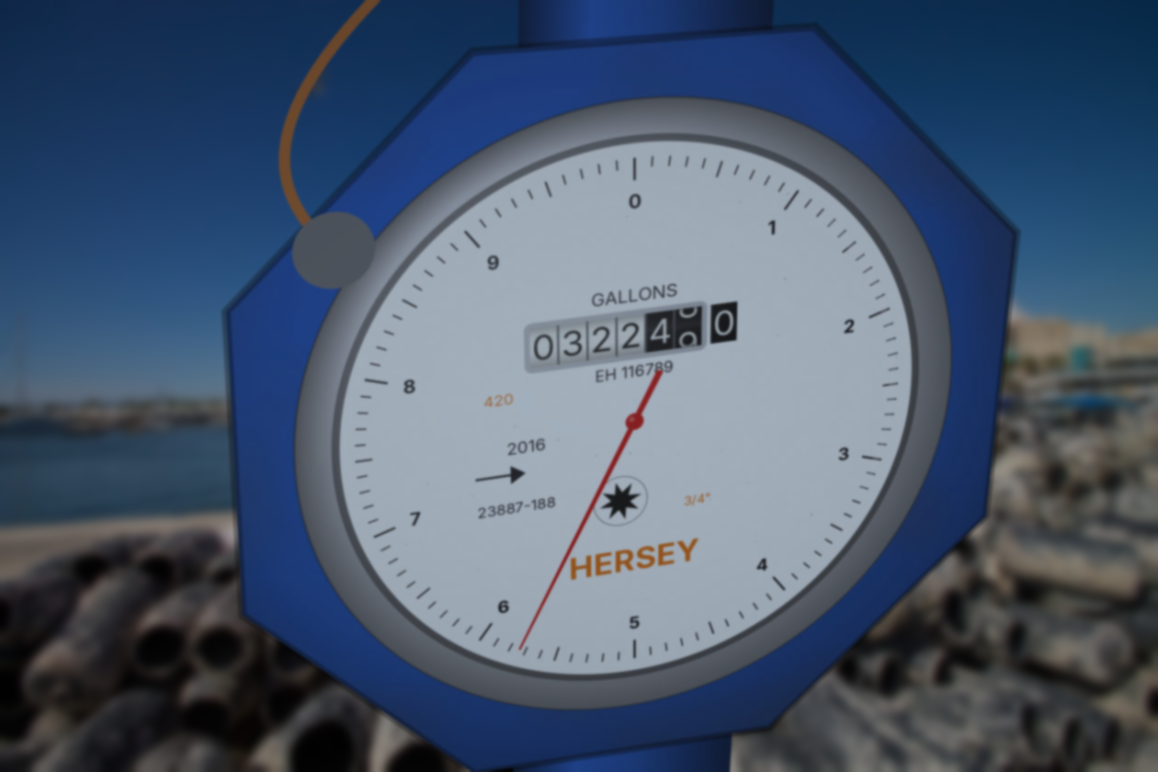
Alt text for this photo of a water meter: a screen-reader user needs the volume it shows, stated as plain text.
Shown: 322485.7 gal
